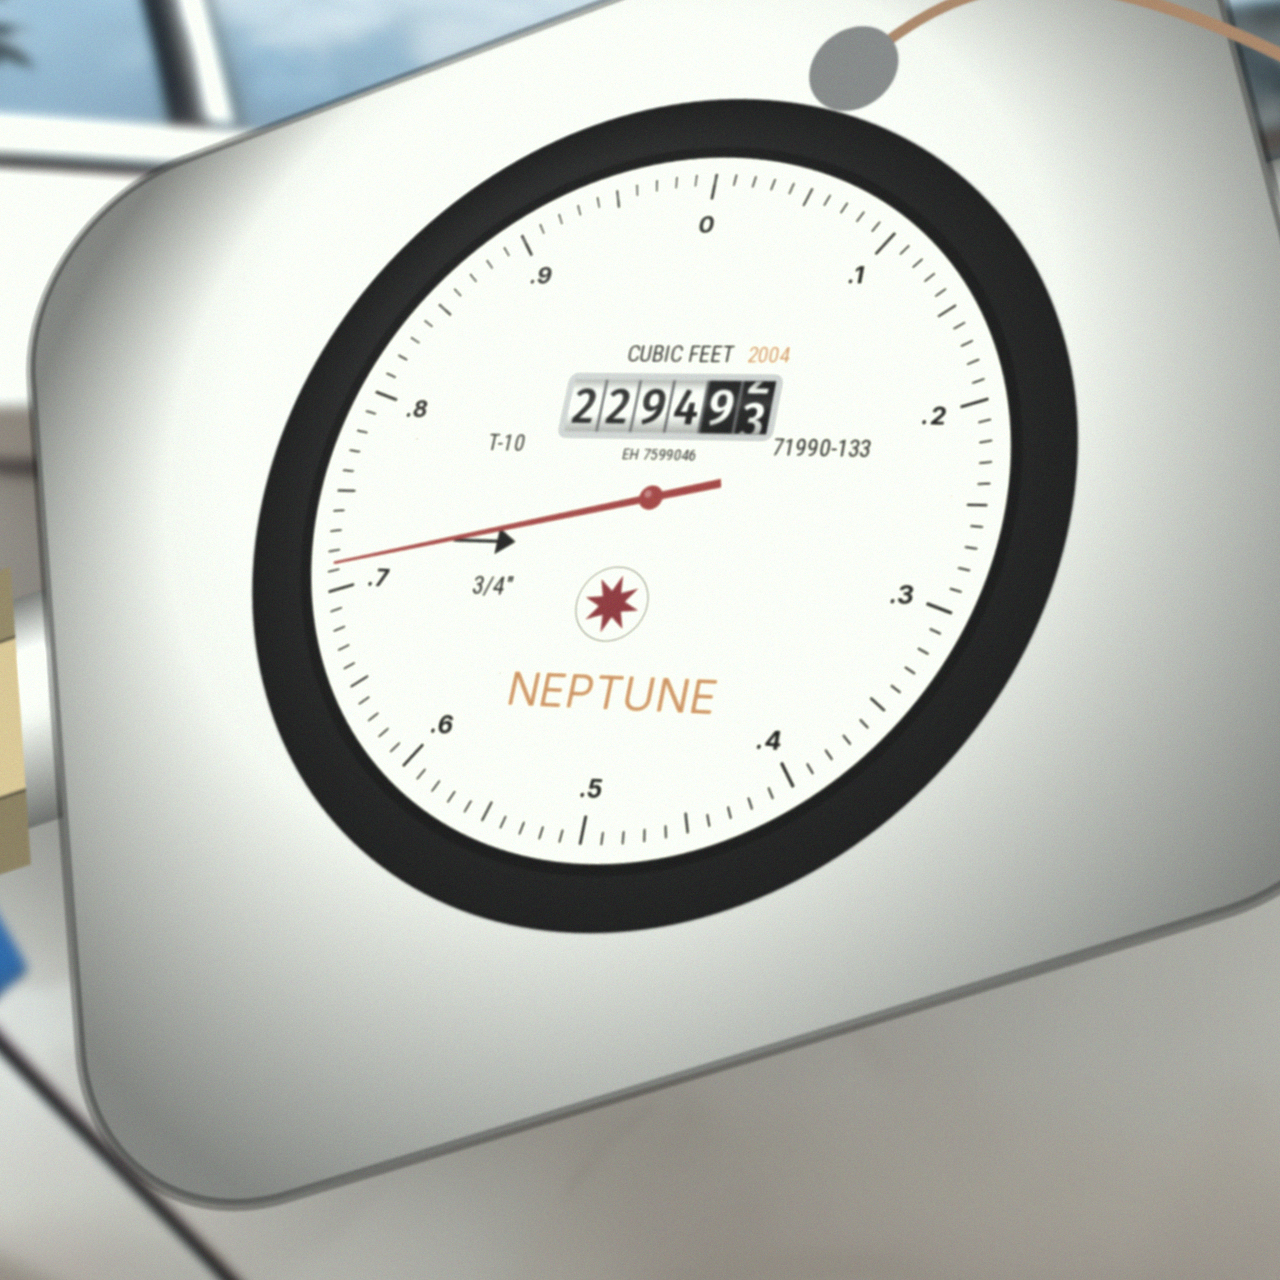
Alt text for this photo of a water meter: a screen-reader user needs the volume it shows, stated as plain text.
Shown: 229492.71 ft³
